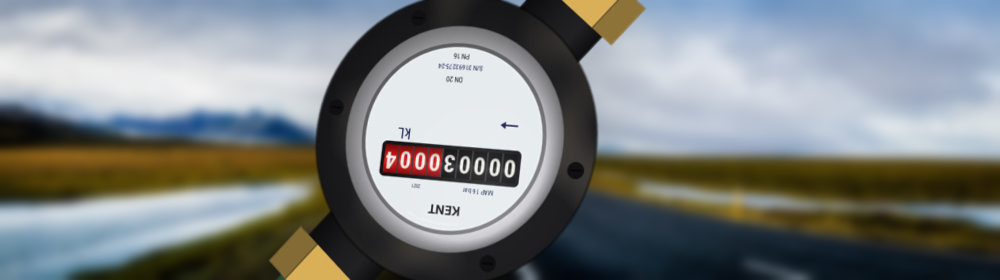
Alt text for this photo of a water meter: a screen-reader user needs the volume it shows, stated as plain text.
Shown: 3.0004 kL
